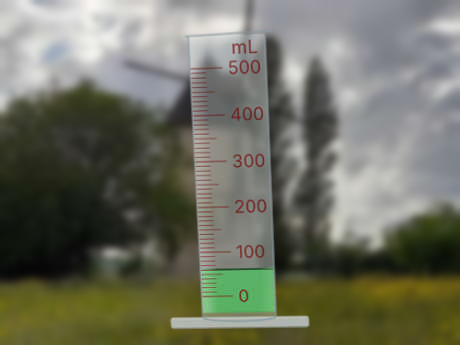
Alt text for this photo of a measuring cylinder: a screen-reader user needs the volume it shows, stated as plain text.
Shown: 60 mL
